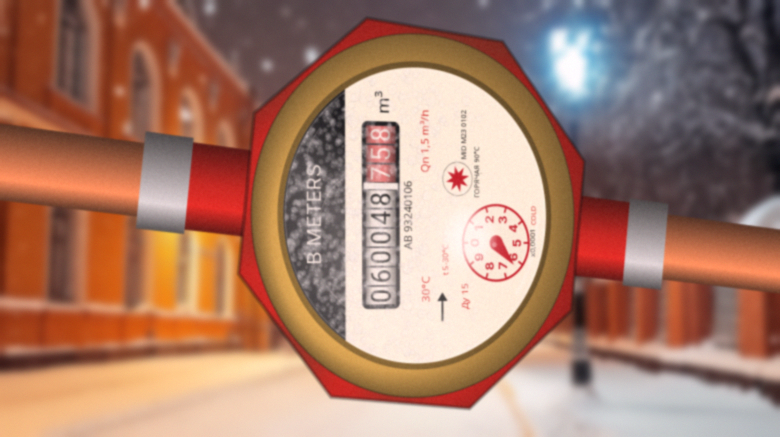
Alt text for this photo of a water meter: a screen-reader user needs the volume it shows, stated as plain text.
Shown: 60048.7586 m³
